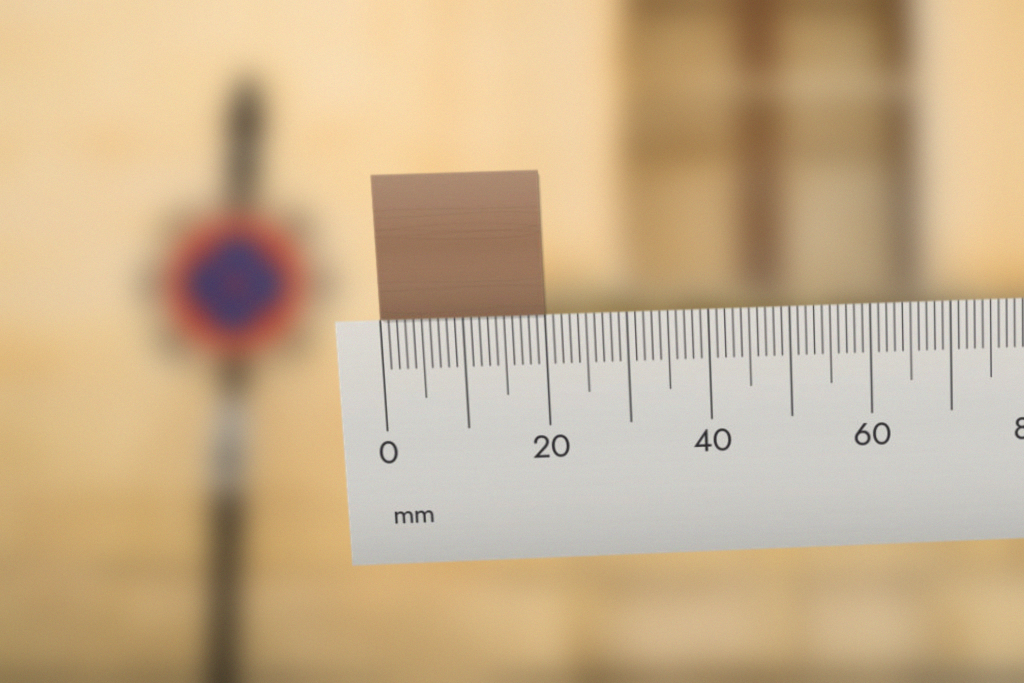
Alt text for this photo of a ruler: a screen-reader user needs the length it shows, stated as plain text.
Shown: 20 mm
